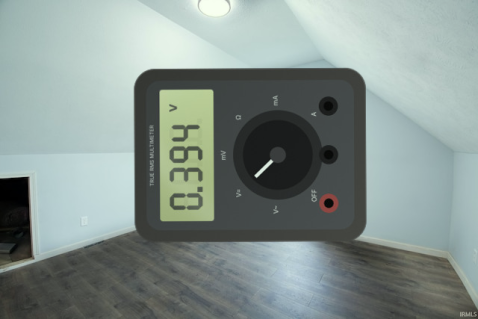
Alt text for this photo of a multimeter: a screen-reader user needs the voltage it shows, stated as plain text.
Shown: 0.394 V
